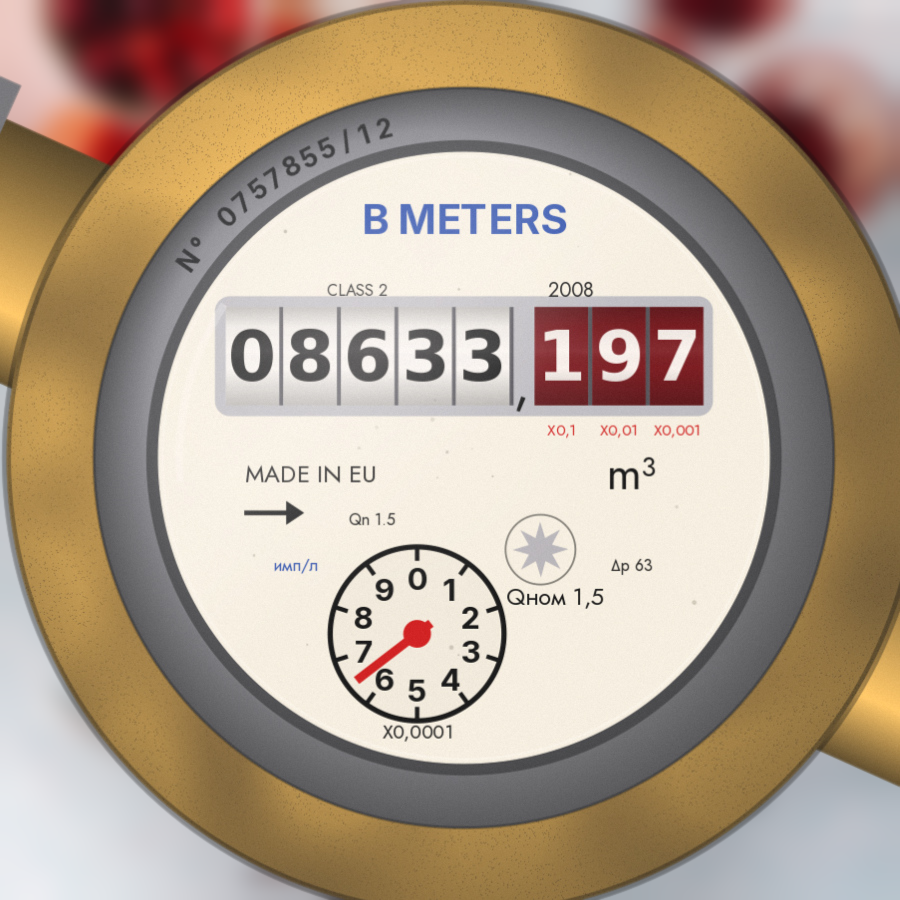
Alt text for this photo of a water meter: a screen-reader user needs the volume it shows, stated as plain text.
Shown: 8633.1976 m³
